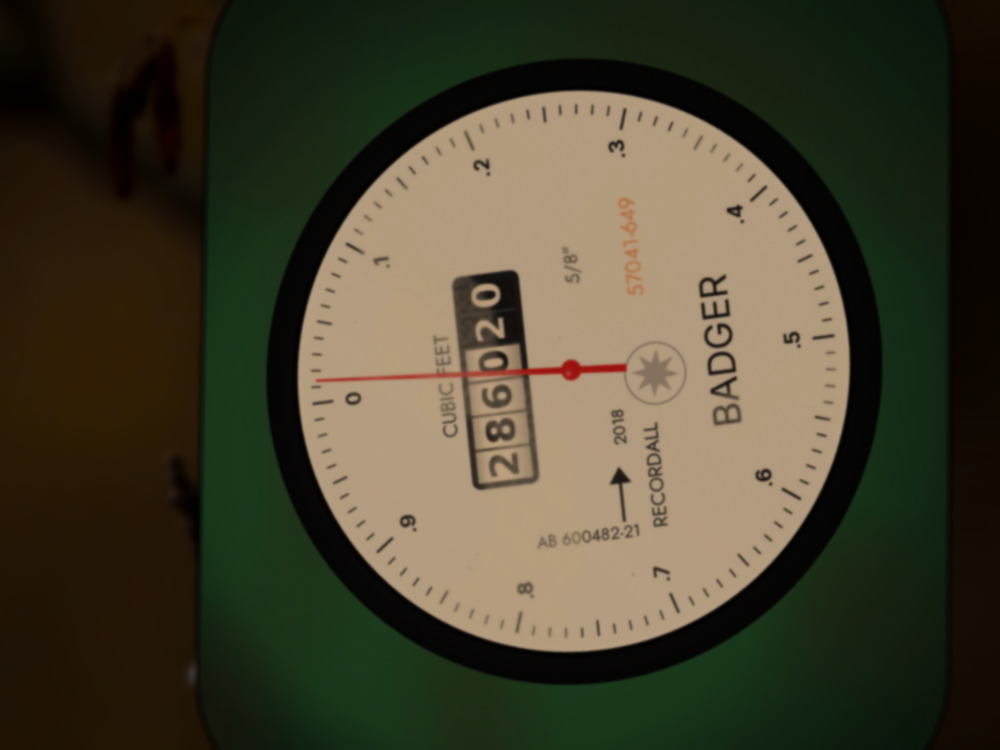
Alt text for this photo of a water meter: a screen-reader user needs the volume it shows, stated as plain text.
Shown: 286020.01 ft³
